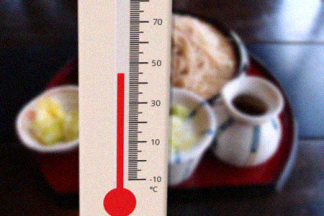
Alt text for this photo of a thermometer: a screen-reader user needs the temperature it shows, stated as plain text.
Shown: 45 °C
